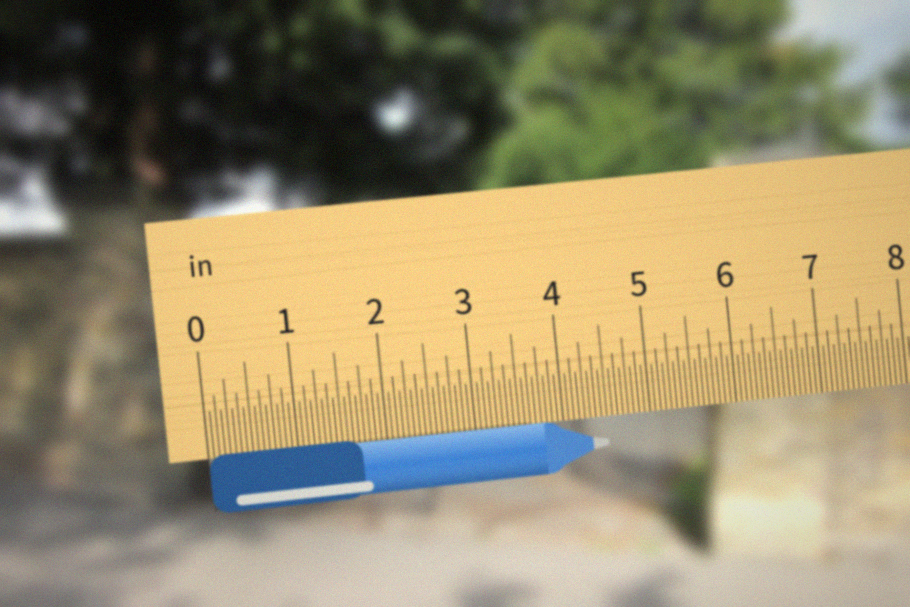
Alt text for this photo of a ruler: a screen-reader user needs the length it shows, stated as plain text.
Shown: 4.5 in
